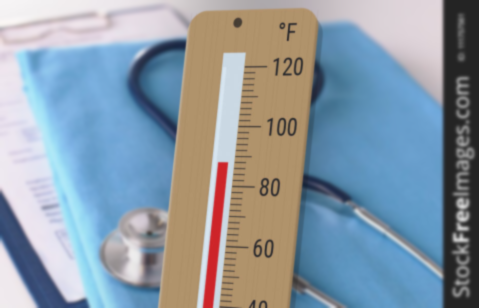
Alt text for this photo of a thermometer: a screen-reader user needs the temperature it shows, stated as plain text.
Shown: 88 °F
